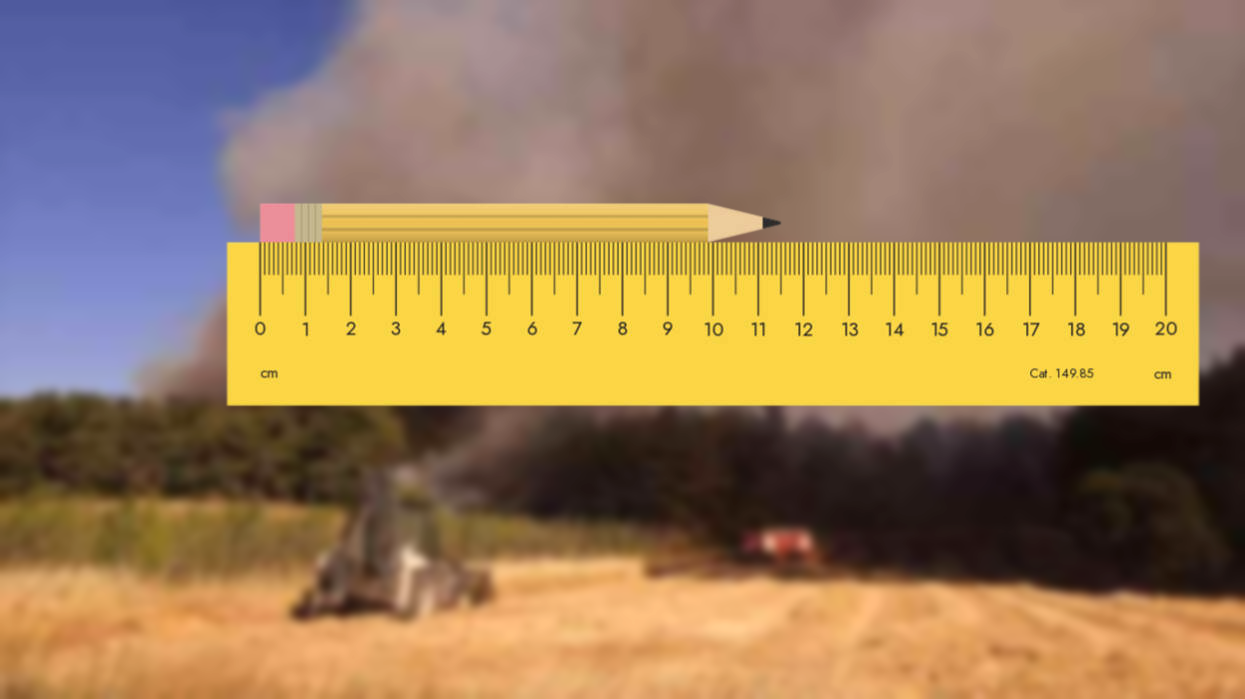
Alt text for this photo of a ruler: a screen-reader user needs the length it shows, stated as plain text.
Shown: 11.5 cm
